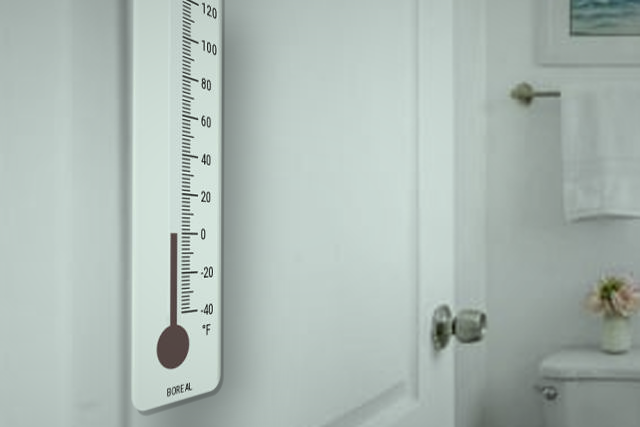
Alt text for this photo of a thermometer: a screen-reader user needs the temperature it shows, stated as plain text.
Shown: 0 °F
